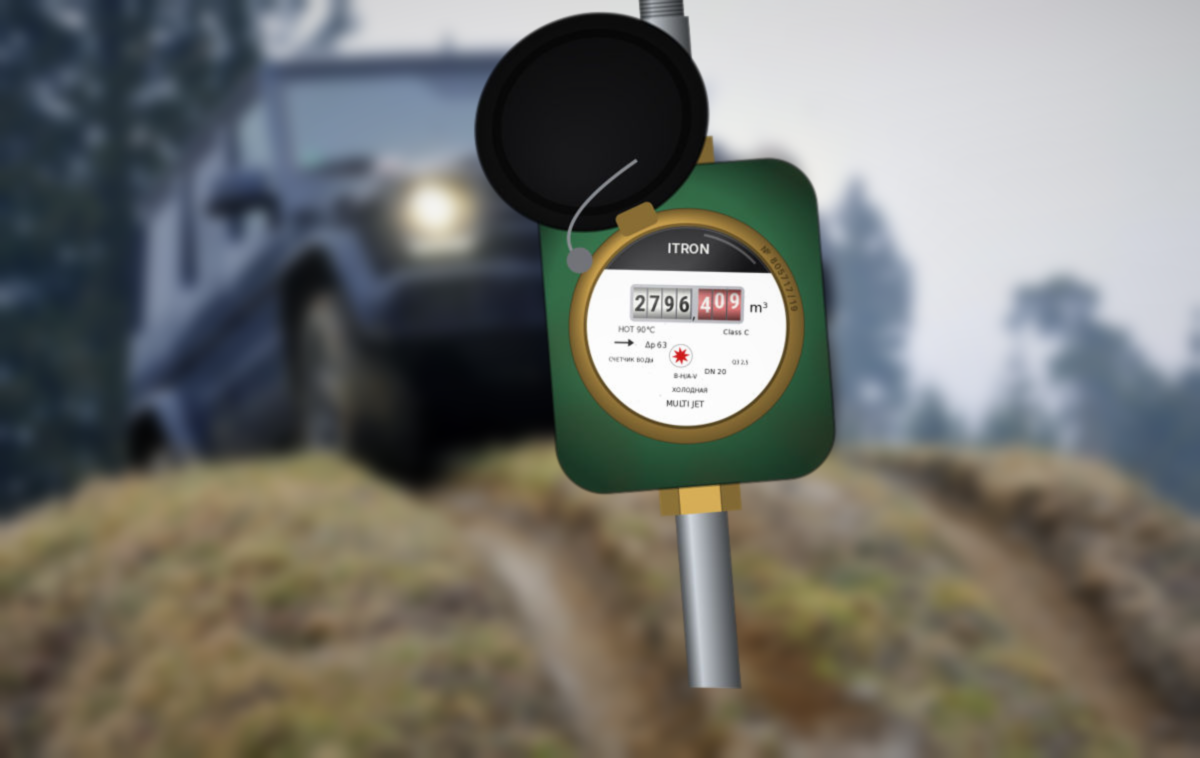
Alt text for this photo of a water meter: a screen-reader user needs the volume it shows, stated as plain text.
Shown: 2796.409 m³
